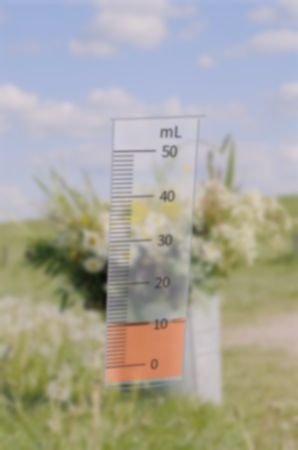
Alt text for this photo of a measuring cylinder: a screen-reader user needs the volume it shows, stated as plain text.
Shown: 10 mL
